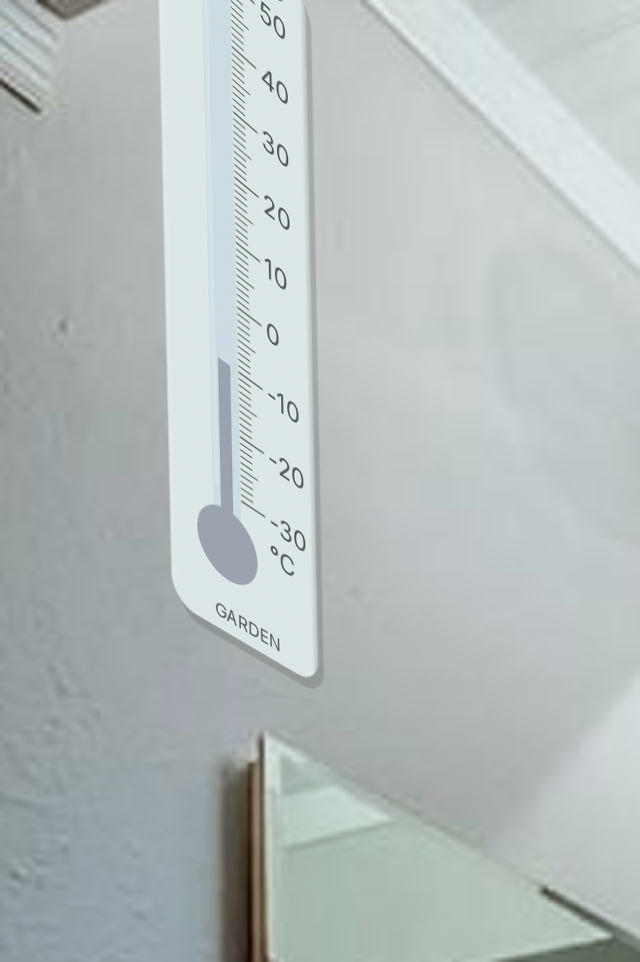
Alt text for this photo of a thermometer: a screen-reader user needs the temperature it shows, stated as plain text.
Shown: -10 °C
